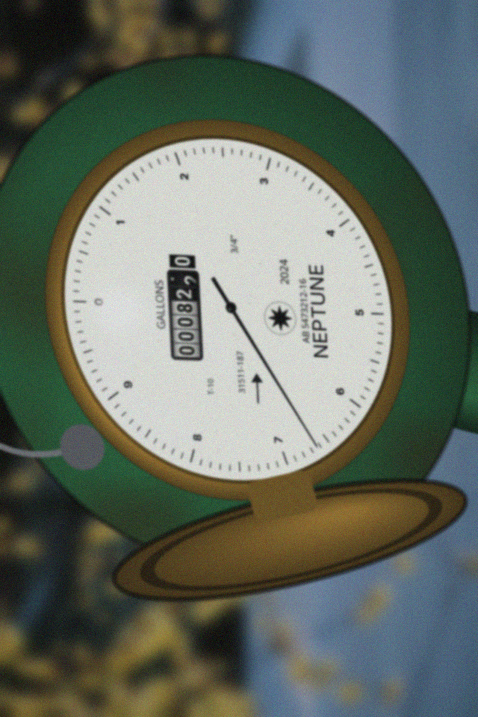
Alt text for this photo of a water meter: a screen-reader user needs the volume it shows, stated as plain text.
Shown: 8216.6 gal
